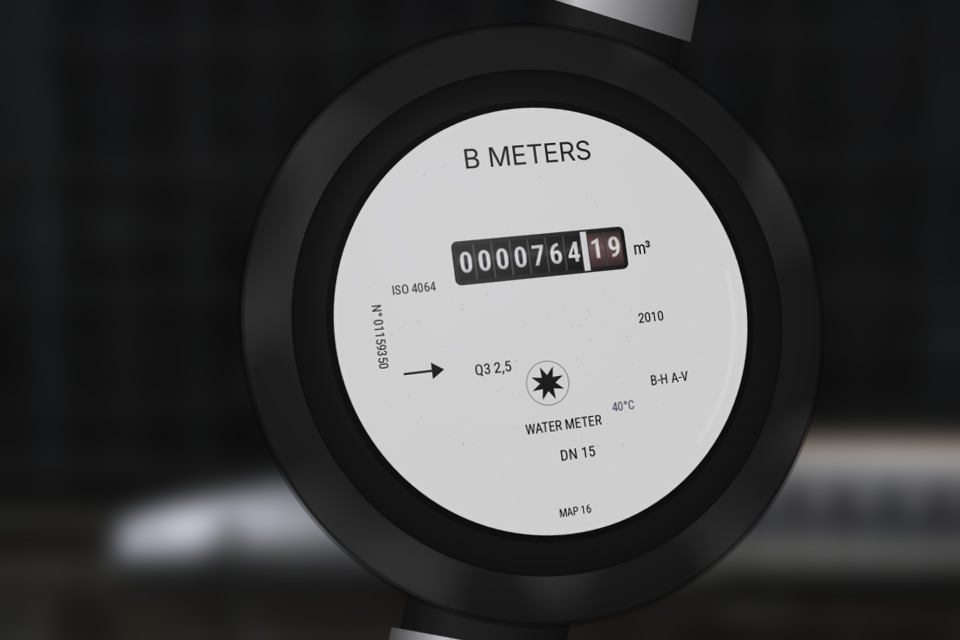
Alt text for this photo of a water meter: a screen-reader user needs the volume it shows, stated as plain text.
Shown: 764.19 m³
